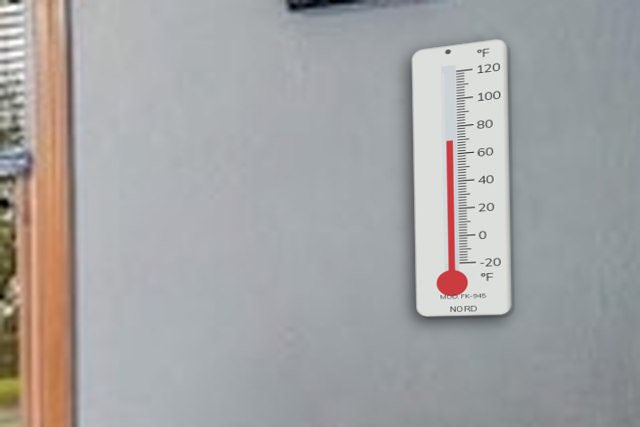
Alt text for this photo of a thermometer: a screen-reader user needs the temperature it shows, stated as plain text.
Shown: 70 °F
